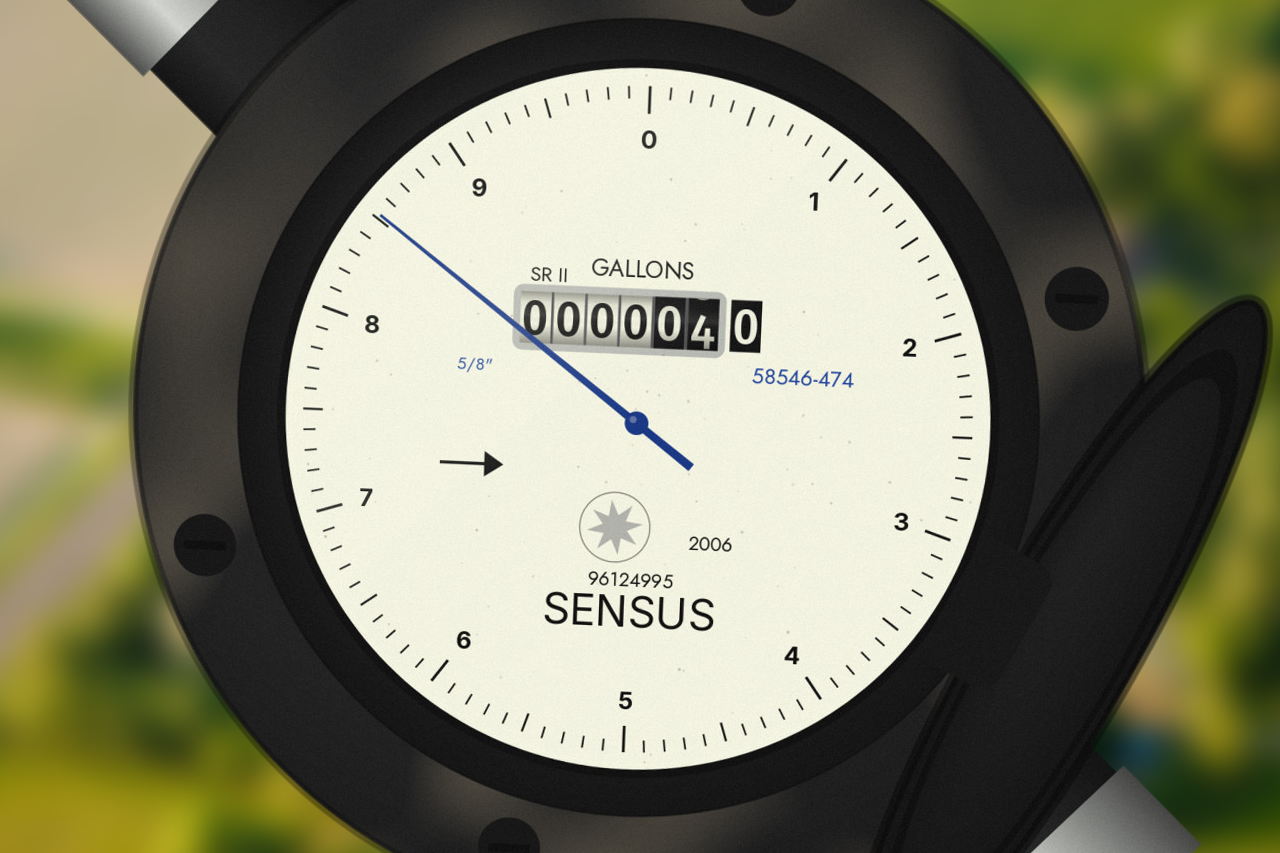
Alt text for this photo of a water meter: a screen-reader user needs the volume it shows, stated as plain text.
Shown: 38.5 gal
